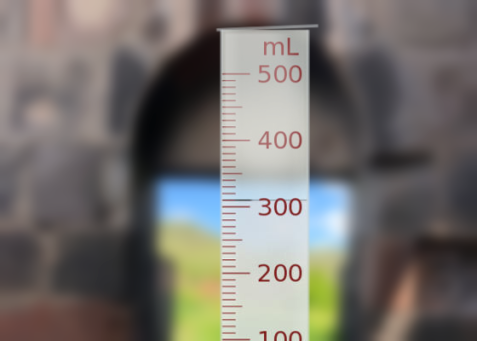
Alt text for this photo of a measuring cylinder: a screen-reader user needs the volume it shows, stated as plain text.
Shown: 310 mL
